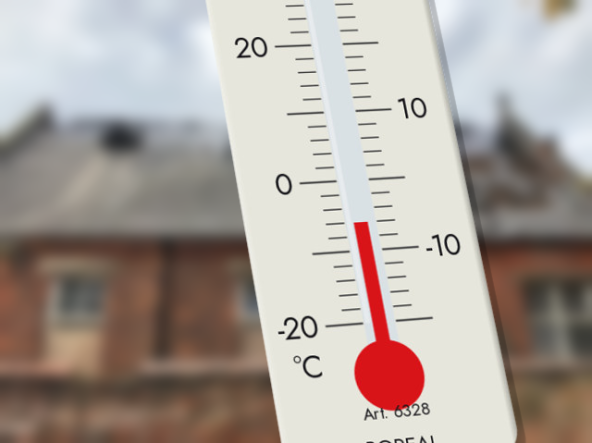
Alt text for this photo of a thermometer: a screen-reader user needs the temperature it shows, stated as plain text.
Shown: -6 °C
